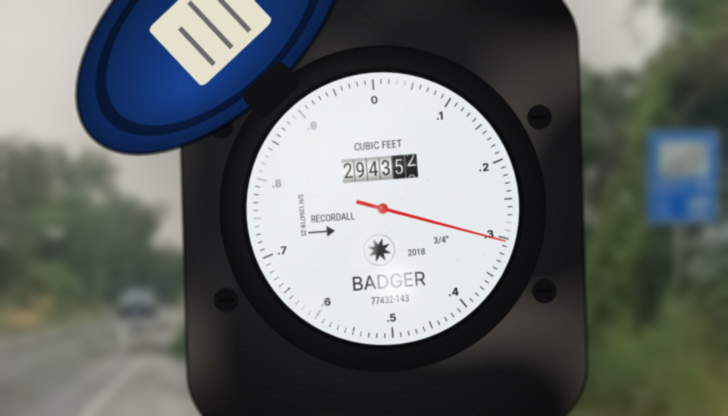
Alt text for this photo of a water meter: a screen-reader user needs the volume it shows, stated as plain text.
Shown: 294352.30 ft³
